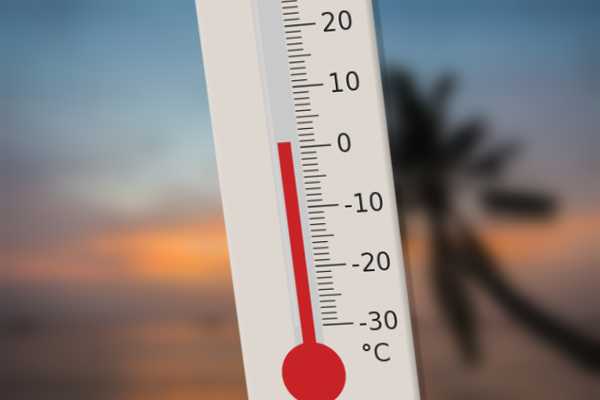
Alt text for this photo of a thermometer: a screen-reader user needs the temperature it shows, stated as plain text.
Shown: 1 °C
